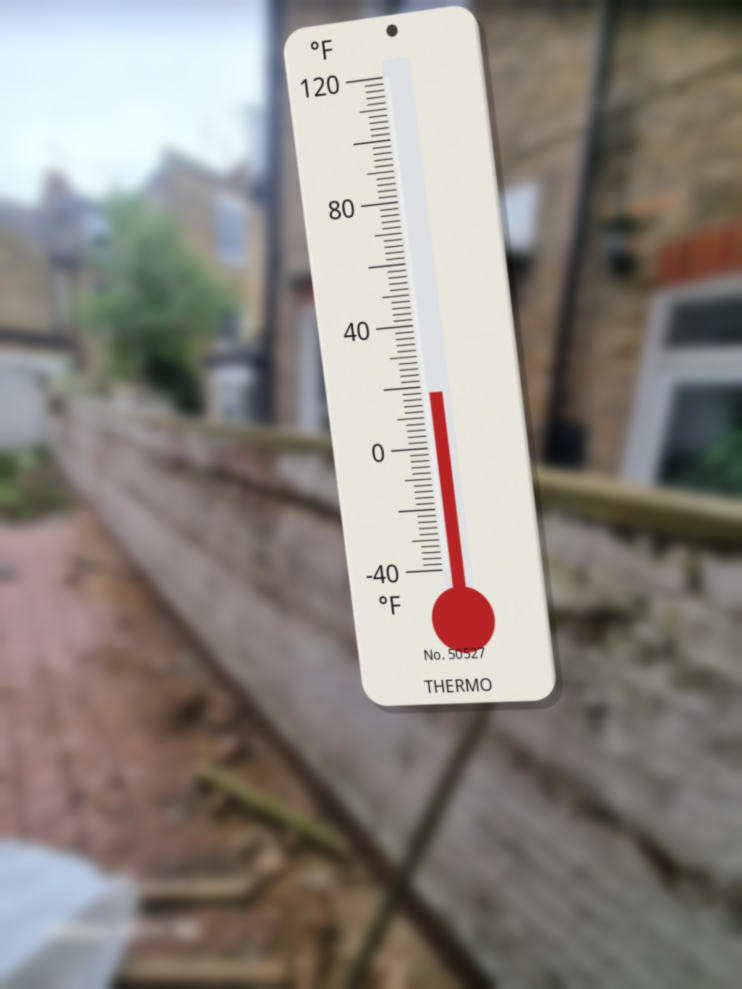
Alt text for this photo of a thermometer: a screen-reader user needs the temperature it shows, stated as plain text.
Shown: 18 °F
